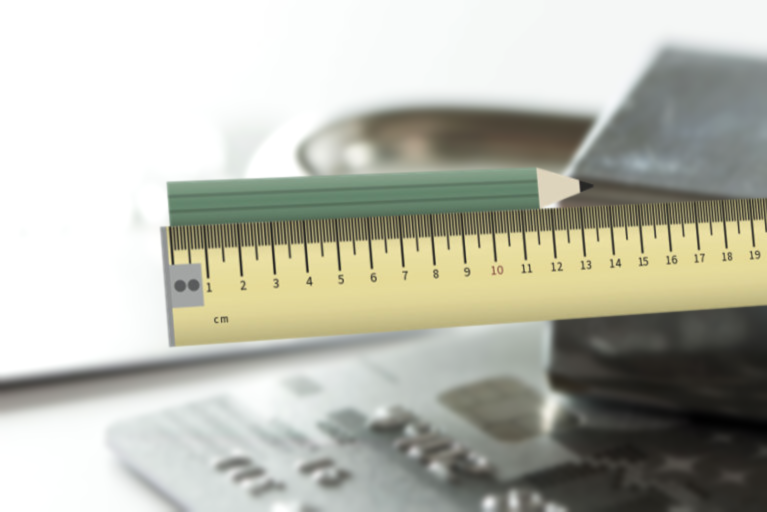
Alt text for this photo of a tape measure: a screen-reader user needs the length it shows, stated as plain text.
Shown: 13.5 cm
